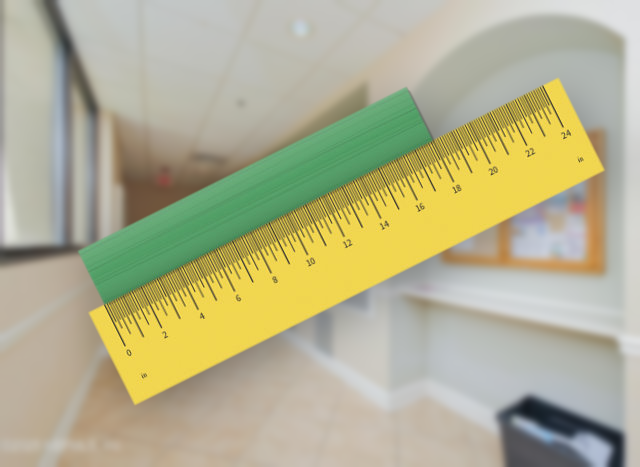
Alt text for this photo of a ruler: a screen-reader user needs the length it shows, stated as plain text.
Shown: 18 in
